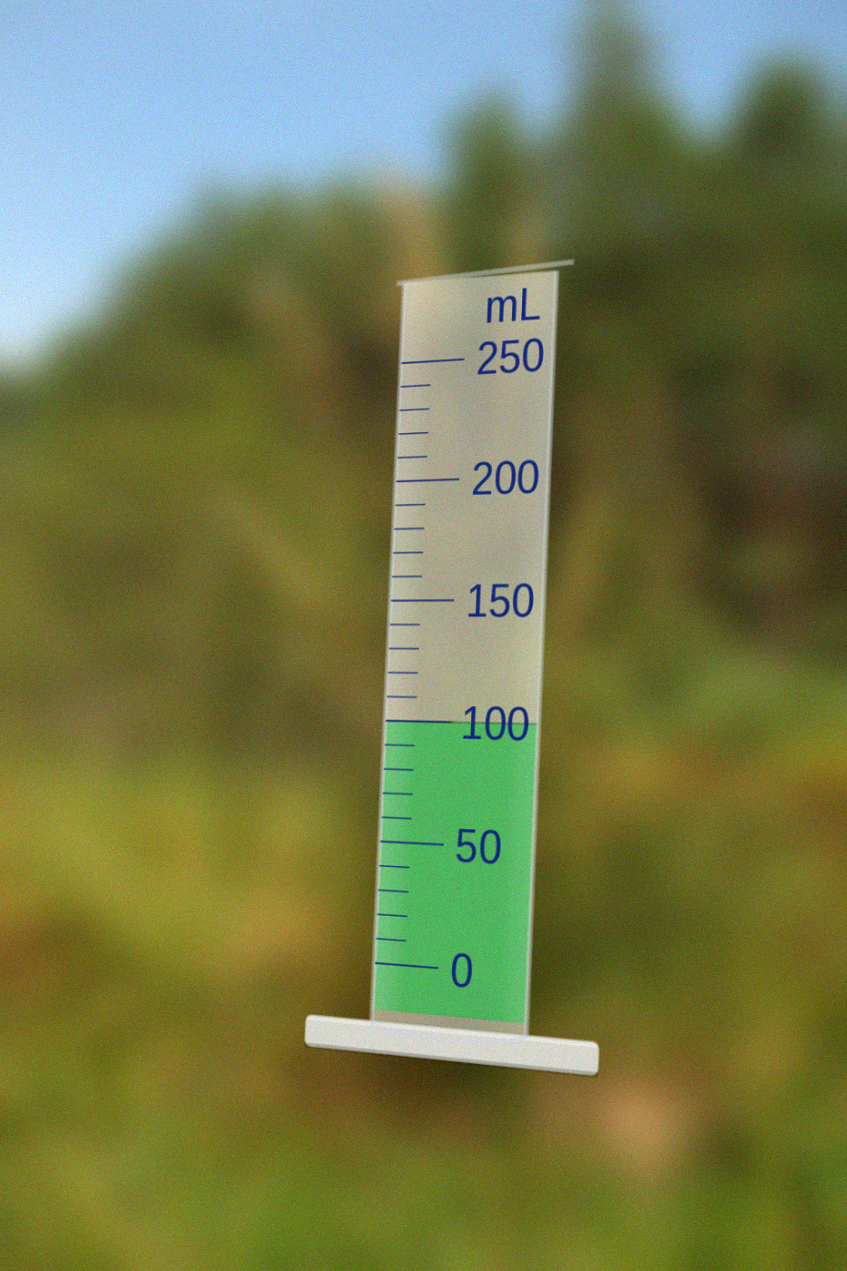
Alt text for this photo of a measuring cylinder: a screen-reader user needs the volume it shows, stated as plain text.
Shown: 100 mL
